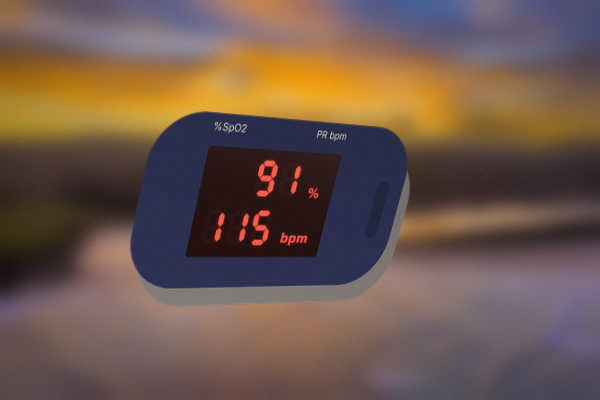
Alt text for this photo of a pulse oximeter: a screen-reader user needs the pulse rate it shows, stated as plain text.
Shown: 115 bpm
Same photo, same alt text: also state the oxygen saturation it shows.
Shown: 91 %
